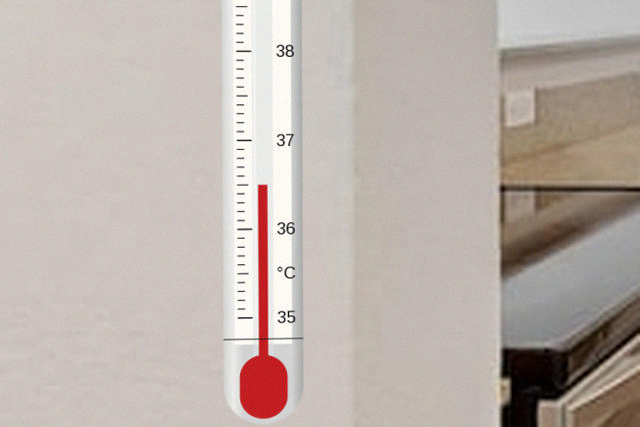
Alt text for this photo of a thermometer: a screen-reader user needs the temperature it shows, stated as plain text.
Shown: 36.5 °C
